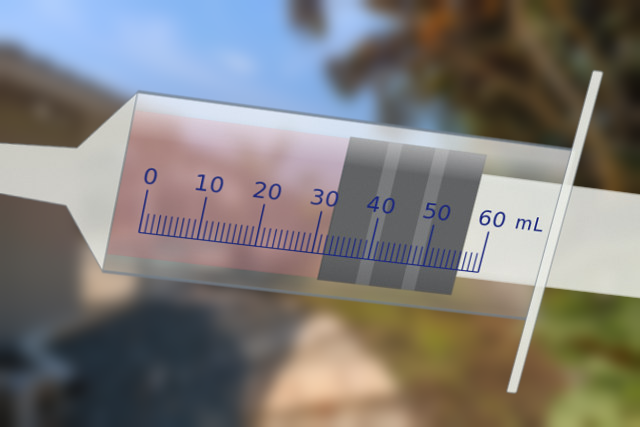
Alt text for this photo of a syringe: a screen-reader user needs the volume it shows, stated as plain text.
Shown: 32 mL
